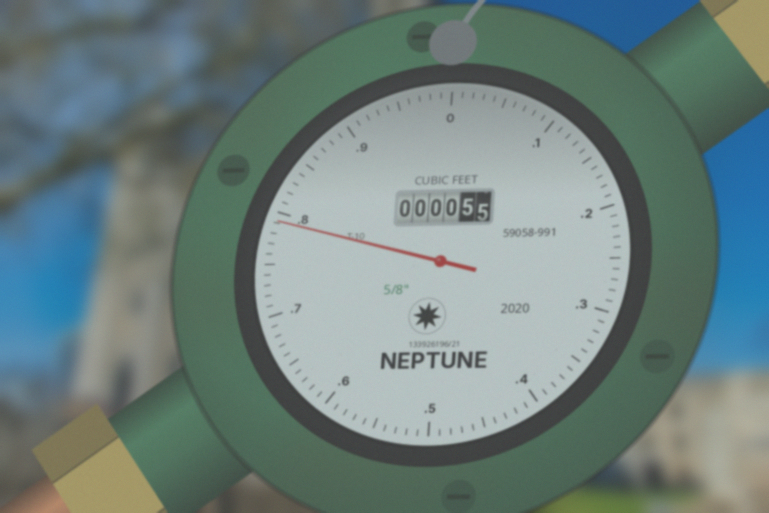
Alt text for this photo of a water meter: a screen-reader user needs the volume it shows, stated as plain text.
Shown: 54.79 ft³
